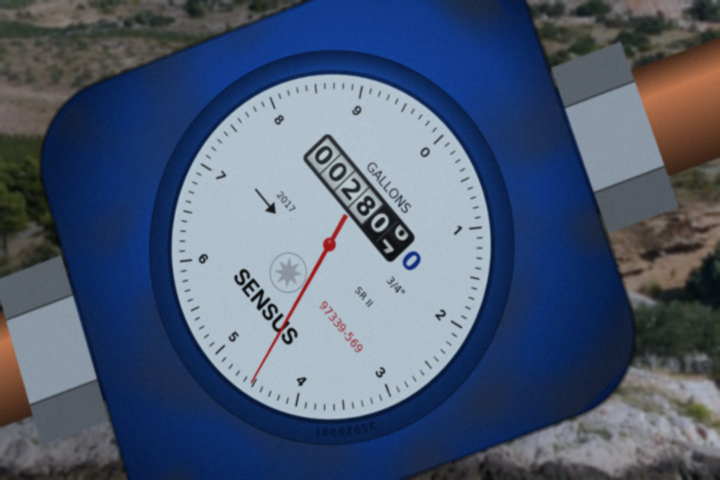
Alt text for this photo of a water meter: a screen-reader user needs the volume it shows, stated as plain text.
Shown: 28064.5 gal
